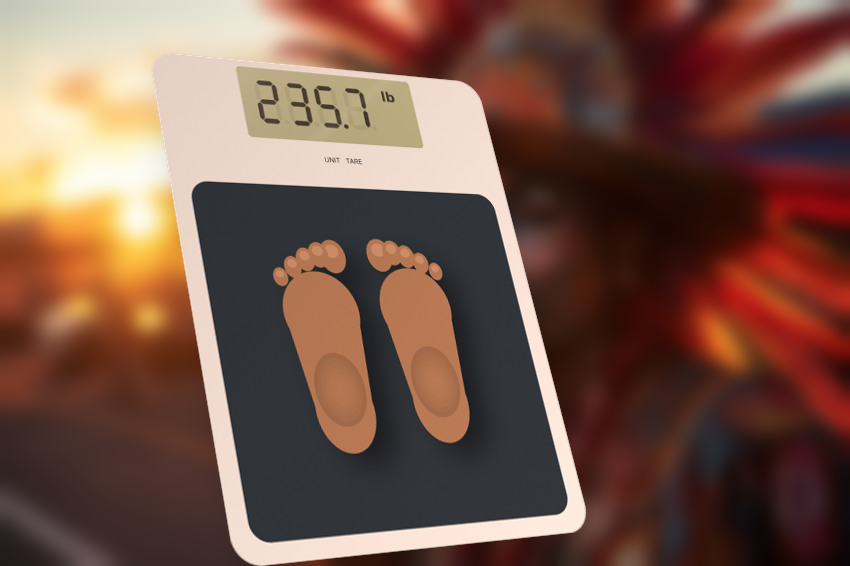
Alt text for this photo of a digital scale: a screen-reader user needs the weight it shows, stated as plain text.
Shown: 235.7 lb
